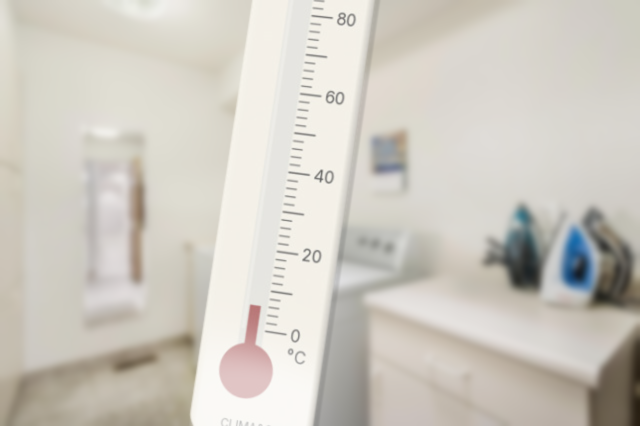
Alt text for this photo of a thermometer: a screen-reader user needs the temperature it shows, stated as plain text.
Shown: 6 °C
